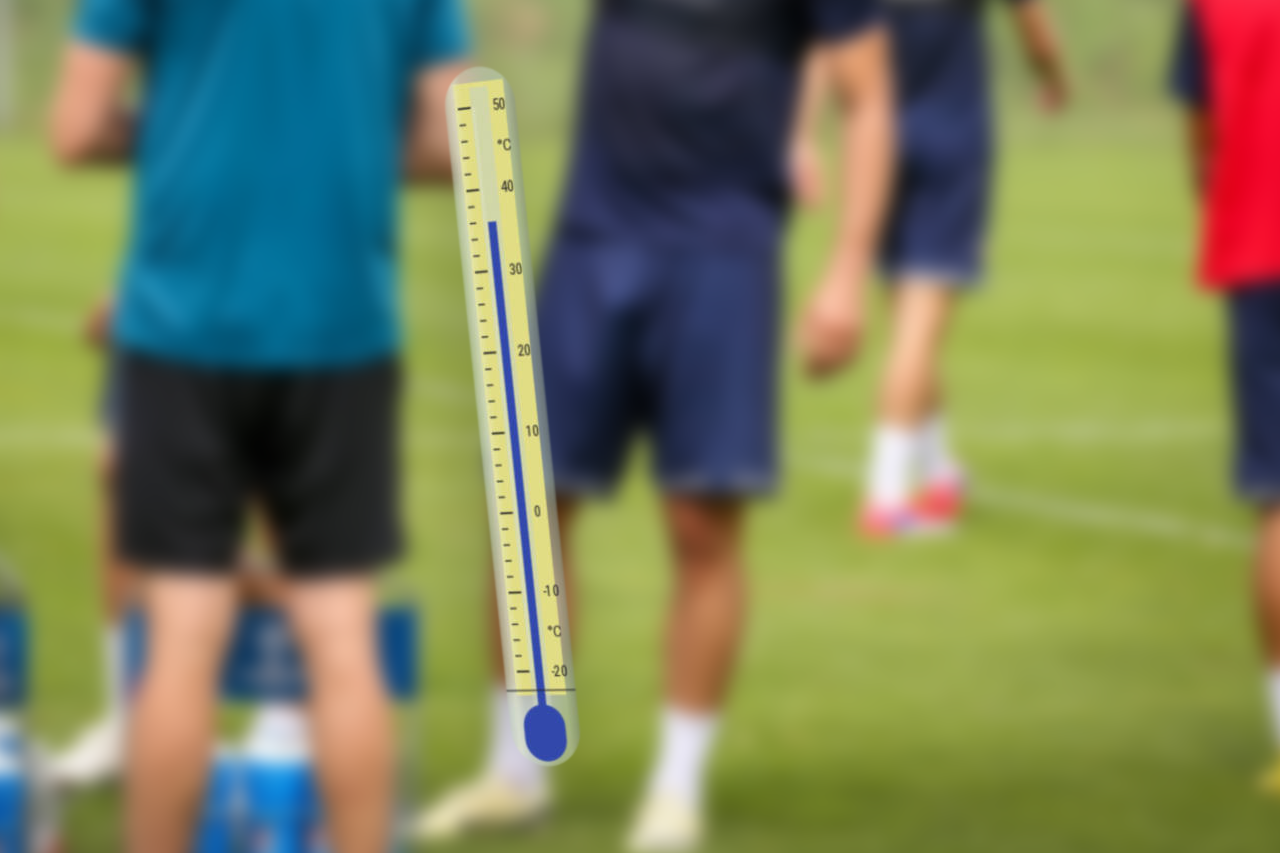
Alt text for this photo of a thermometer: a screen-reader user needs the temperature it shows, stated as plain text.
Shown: 36 °C
